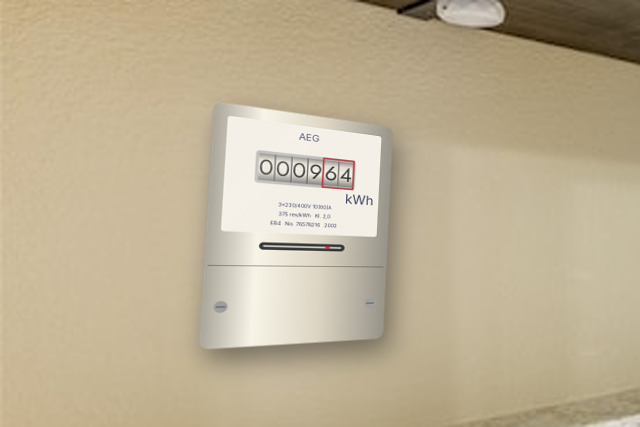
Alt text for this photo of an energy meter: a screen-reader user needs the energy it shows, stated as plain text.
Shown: 9.64 kWh
